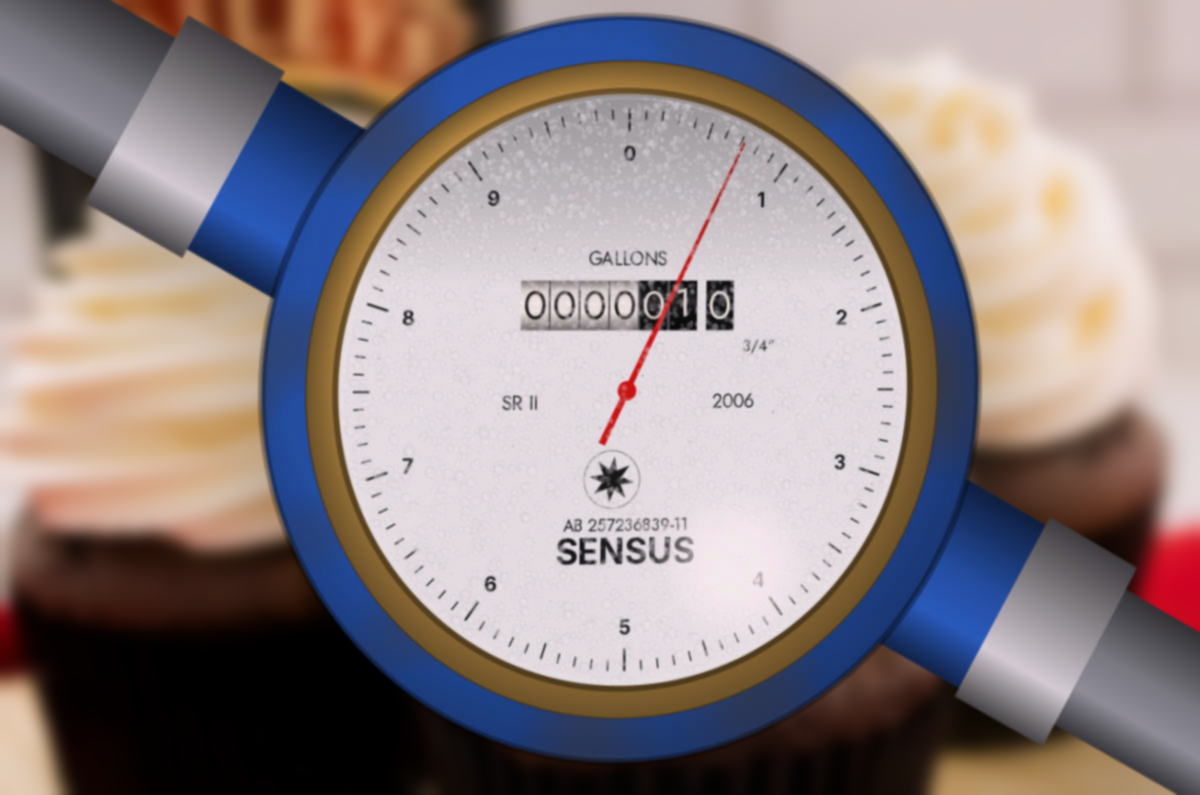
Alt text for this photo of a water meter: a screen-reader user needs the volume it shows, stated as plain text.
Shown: 10.7 gal
